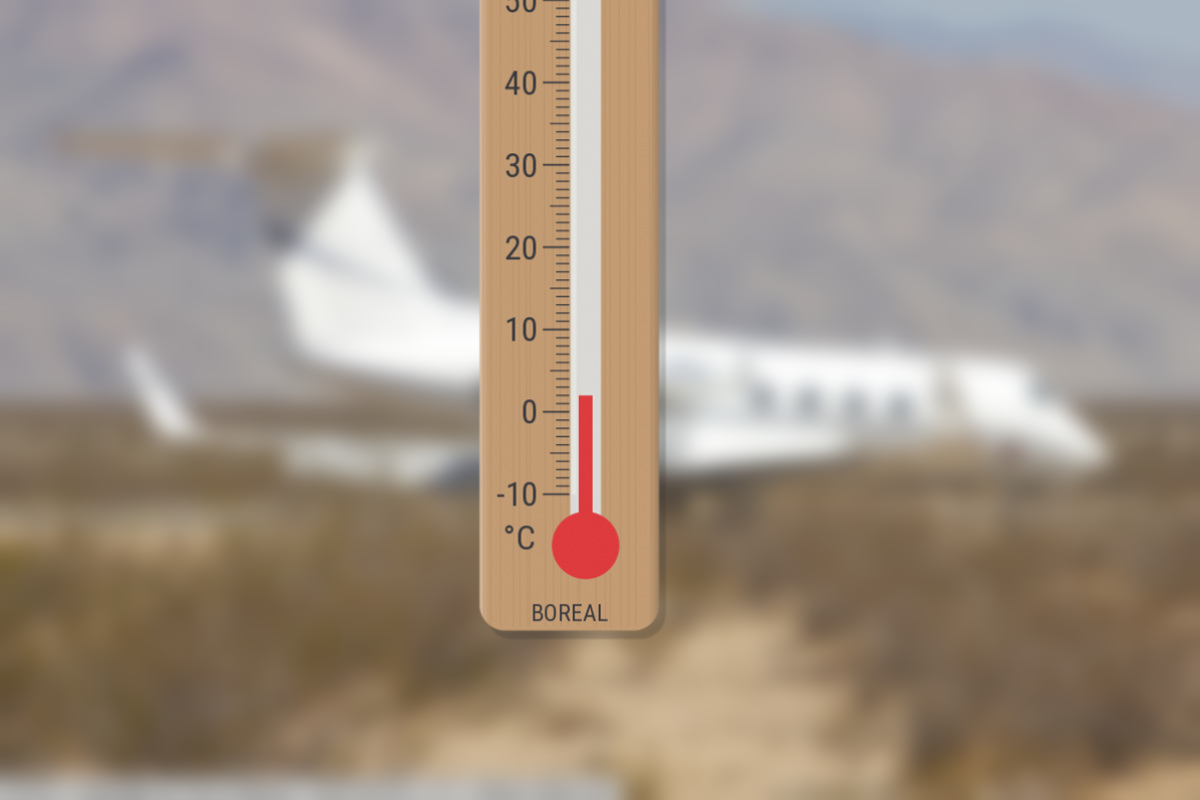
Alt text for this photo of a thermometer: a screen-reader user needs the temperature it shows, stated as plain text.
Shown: 2 °C
